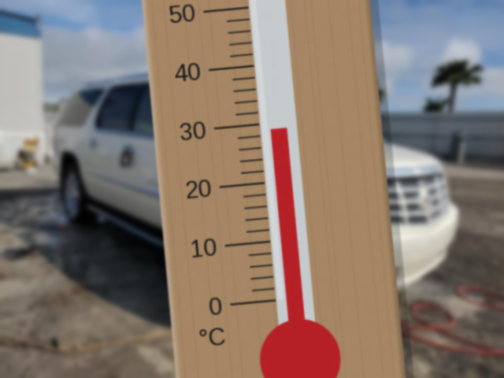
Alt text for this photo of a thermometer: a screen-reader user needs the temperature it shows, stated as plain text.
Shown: 29 °C
